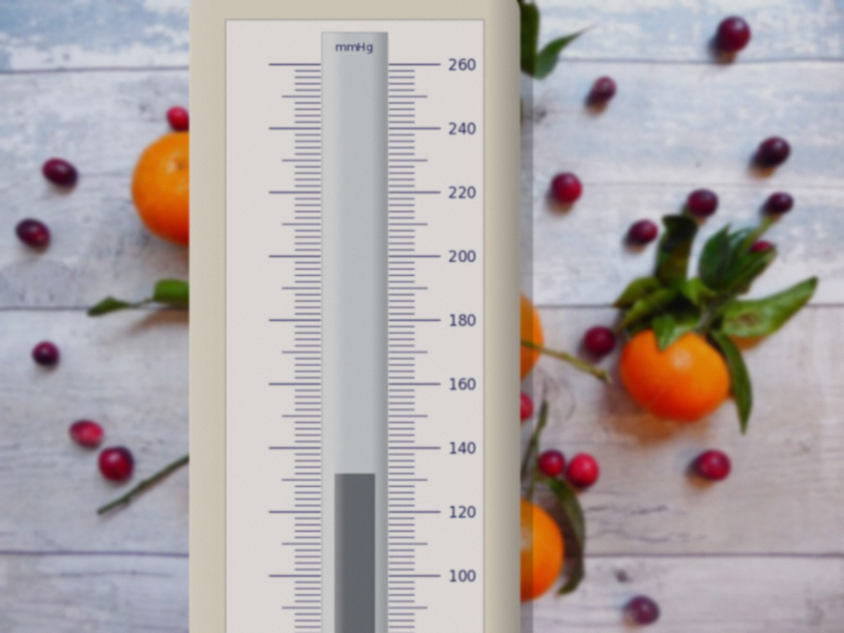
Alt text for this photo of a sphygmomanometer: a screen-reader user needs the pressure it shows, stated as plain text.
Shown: 132 mmHg
